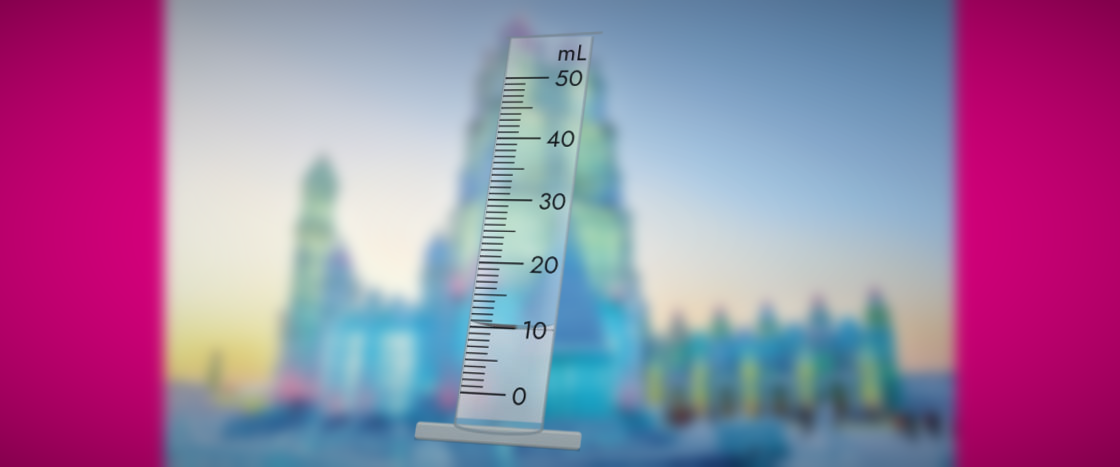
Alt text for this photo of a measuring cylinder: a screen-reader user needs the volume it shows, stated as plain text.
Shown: 10 mL
